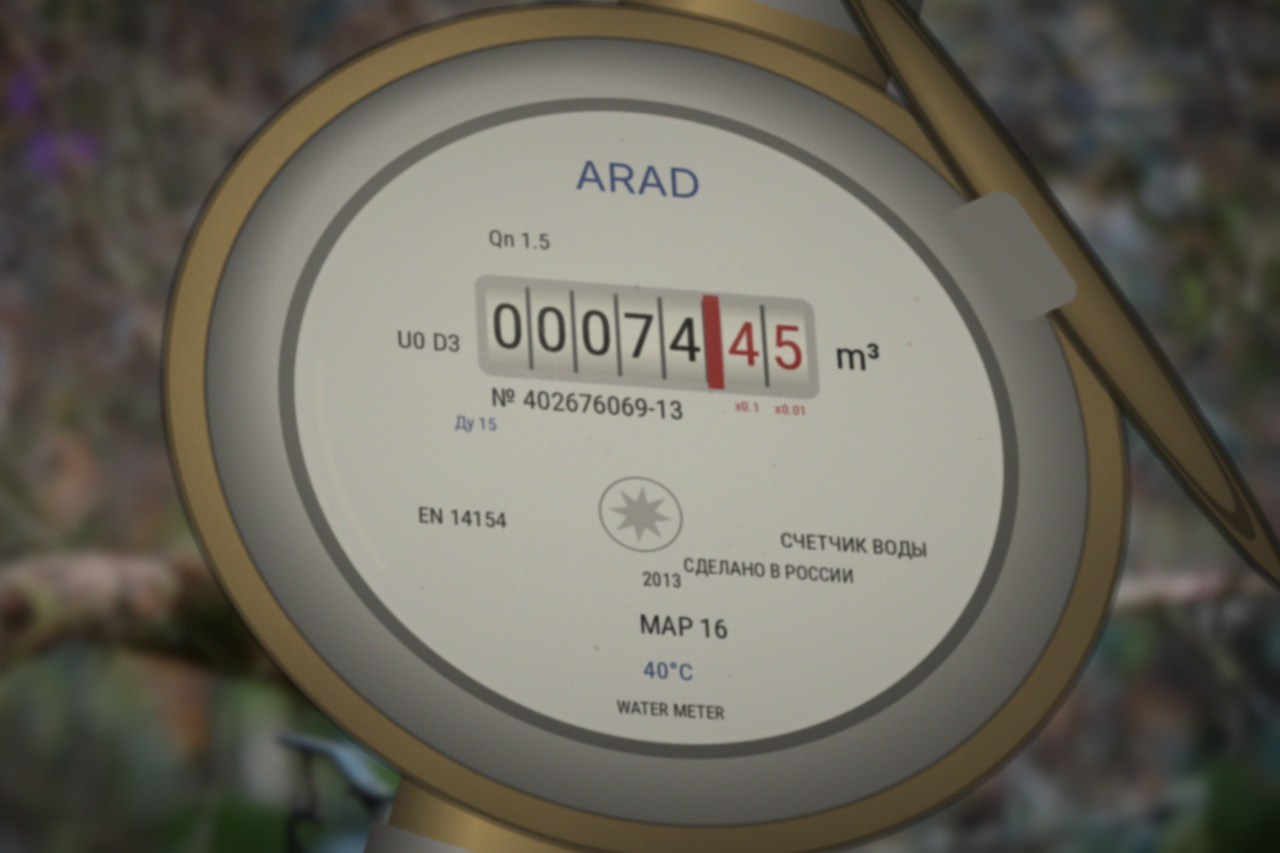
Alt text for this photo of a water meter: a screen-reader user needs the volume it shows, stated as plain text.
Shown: 74.45 m³
